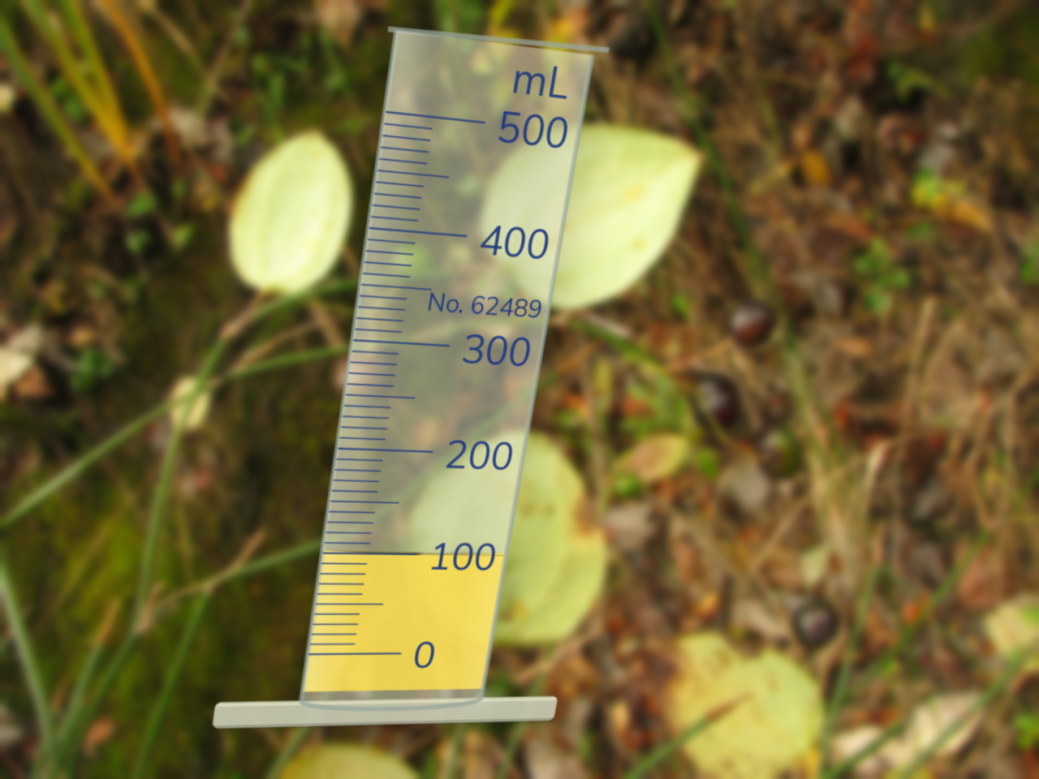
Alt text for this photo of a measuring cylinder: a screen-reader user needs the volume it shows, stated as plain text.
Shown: 100 mL
